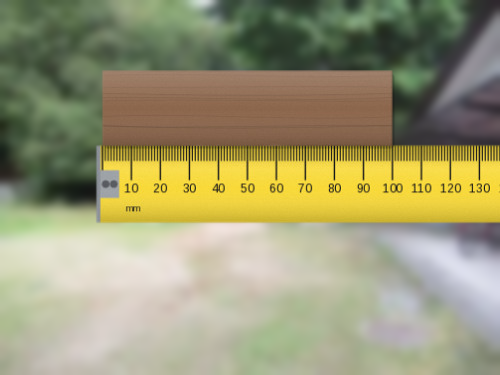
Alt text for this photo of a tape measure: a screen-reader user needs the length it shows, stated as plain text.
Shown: 100 mm
